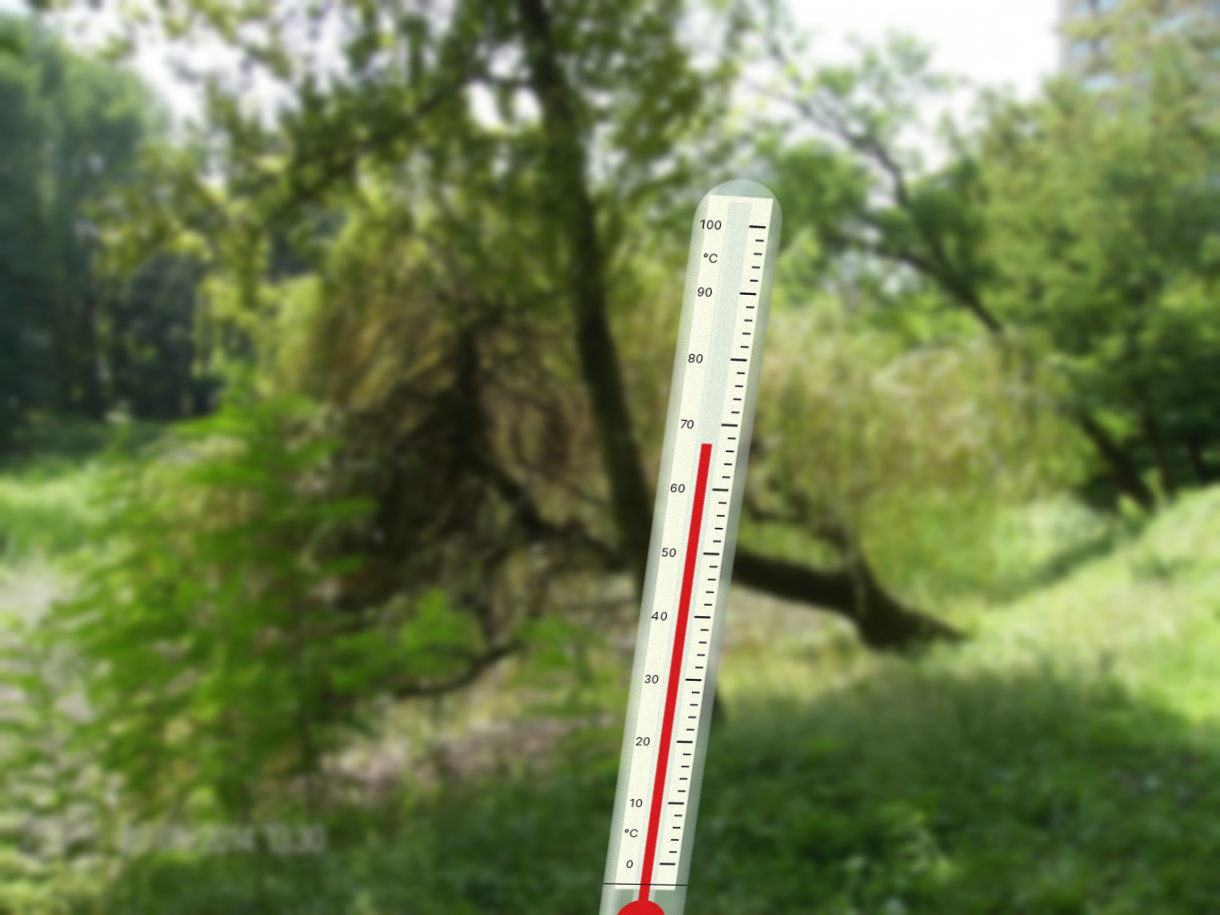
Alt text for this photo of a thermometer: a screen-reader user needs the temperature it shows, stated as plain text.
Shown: 67 °C
